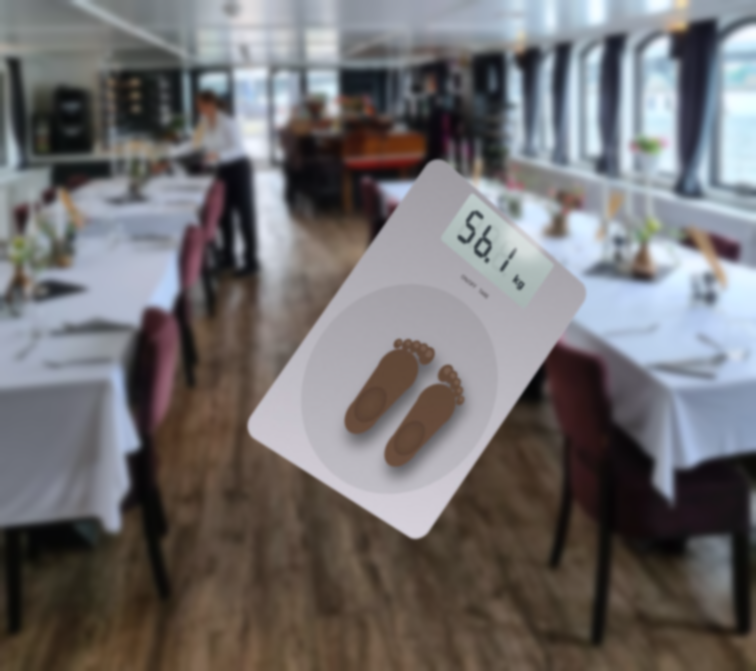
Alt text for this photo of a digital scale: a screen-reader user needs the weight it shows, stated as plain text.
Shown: 56.1 kg
